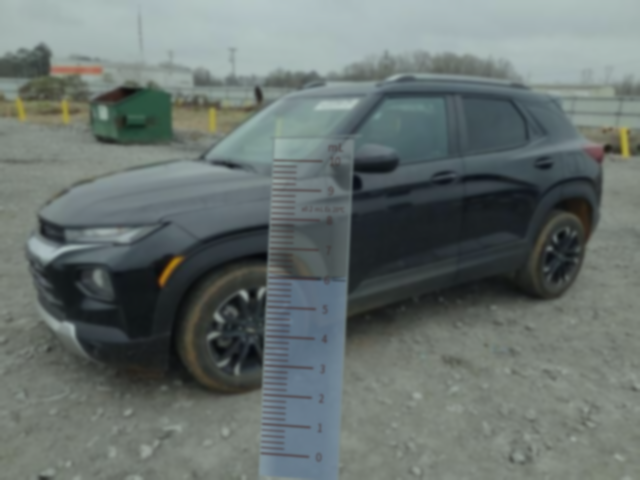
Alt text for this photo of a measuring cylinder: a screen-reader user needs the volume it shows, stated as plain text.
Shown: 6 mL
